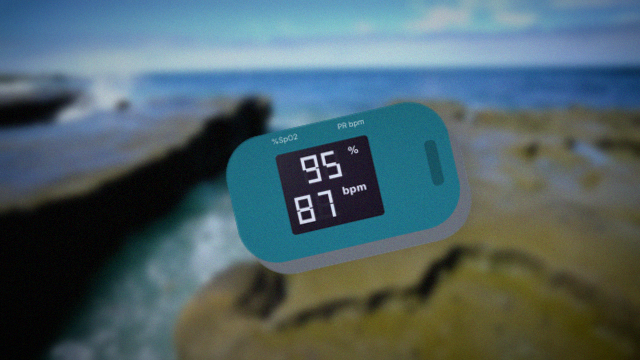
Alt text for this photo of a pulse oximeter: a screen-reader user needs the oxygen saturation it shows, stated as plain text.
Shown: 95 %
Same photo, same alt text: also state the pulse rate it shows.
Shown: 87 bpm
